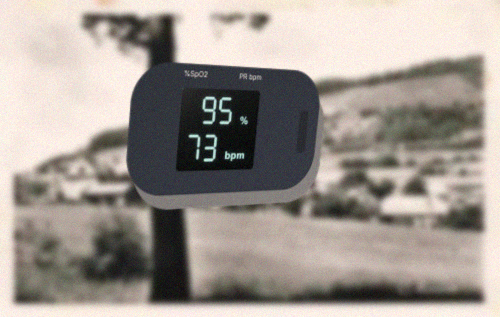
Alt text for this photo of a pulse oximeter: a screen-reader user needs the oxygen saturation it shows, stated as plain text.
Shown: 95 %
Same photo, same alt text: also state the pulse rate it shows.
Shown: 73 bpm
